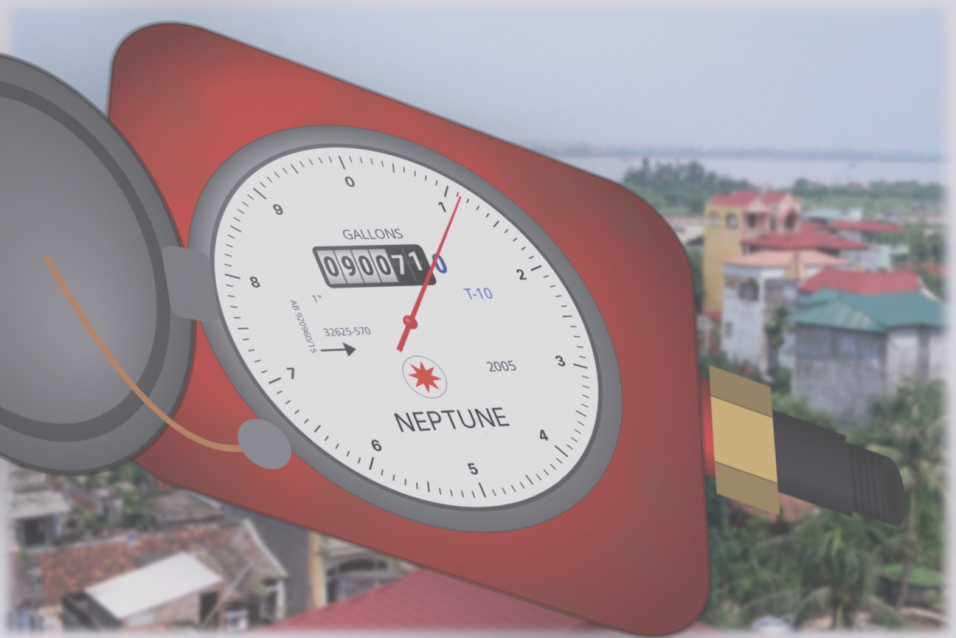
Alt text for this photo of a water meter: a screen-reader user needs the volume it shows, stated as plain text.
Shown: 900711.1 gal
